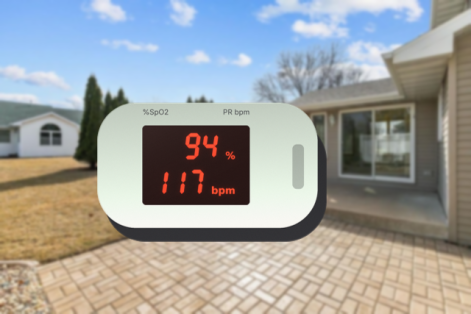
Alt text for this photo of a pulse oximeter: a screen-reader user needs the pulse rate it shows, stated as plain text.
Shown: 117 bpm
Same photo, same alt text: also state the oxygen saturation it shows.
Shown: 94 %
